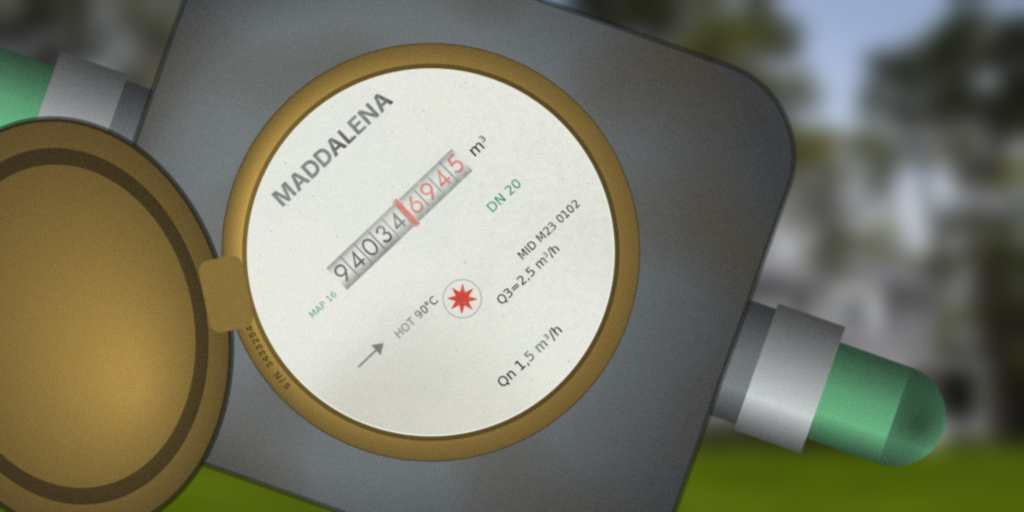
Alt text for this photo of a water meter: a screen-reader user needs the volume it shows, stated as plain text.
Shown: 94034.6945 m³
